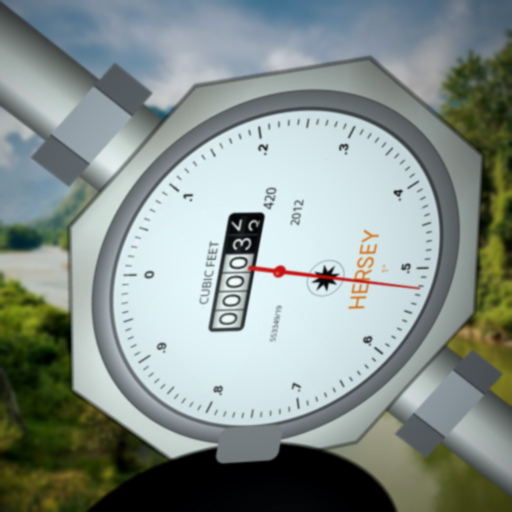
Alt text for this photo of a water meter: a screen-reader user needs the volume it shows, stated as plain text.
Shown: 32.52 ft³
